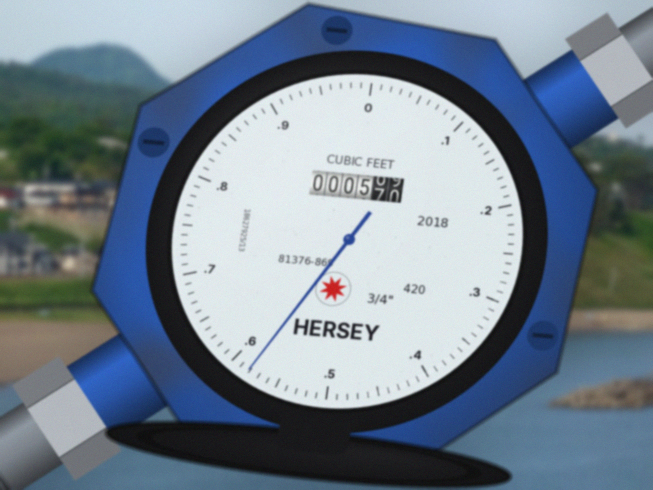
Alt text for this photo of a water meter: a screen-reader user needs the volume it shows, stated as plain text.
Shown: 569.58 ft³
